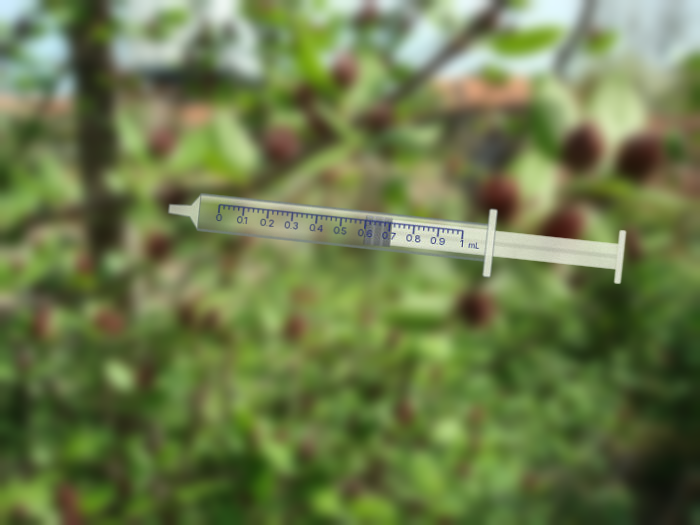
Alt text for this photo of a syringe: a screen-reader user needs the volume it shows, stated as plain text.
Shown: 0.6 mL
